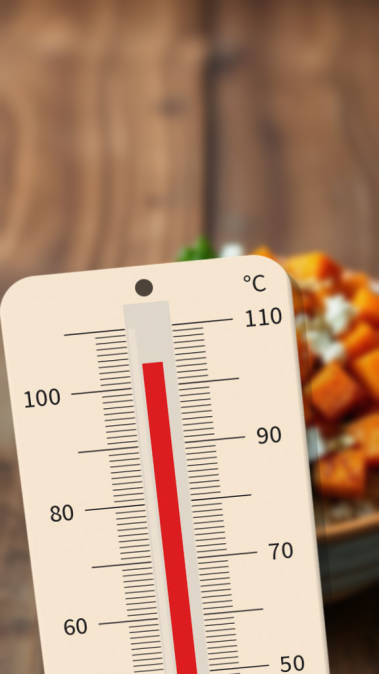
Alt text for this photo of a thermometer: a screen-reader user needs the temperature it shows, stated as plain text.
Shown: 104 °C
